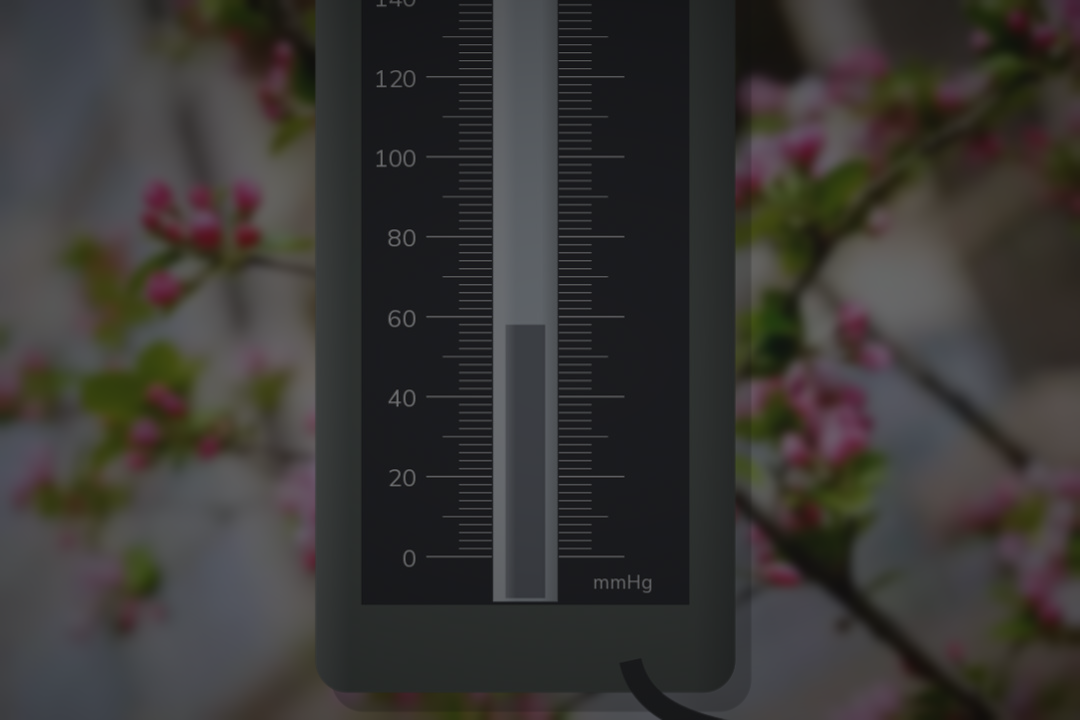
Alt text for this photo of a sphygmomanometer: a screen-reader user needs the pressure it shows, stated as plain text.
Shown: 58 mmHg
